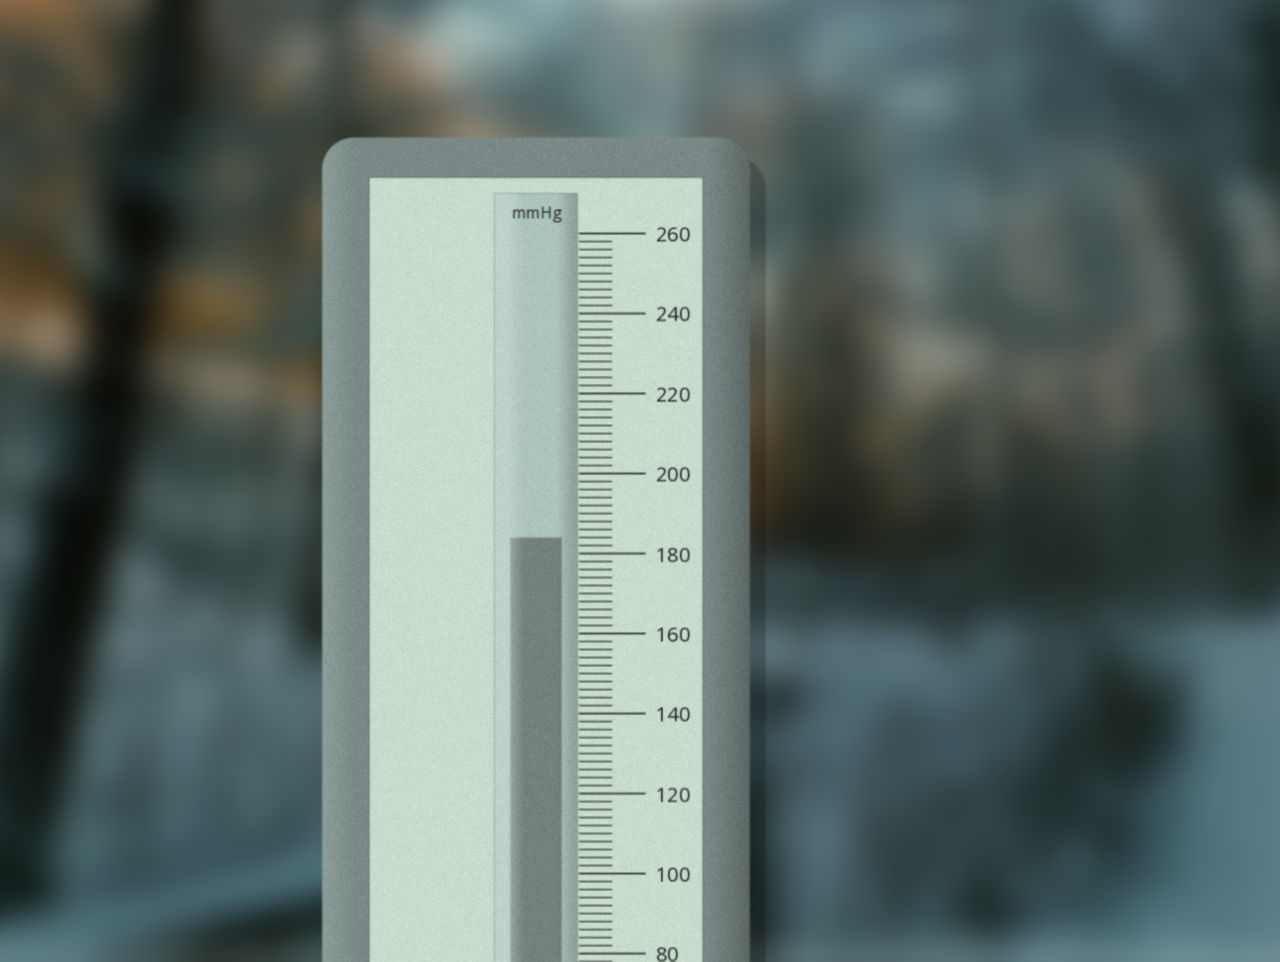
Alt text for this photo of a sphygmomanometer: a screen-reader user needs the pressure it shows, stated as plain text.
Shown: 184 mmHg
